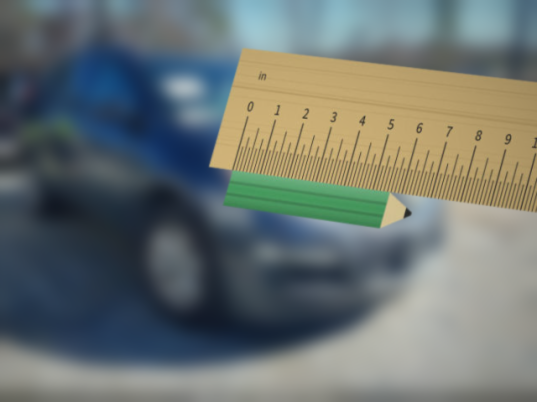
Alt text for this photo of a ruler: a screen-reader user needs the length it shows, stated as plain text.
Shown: 6.5 in
